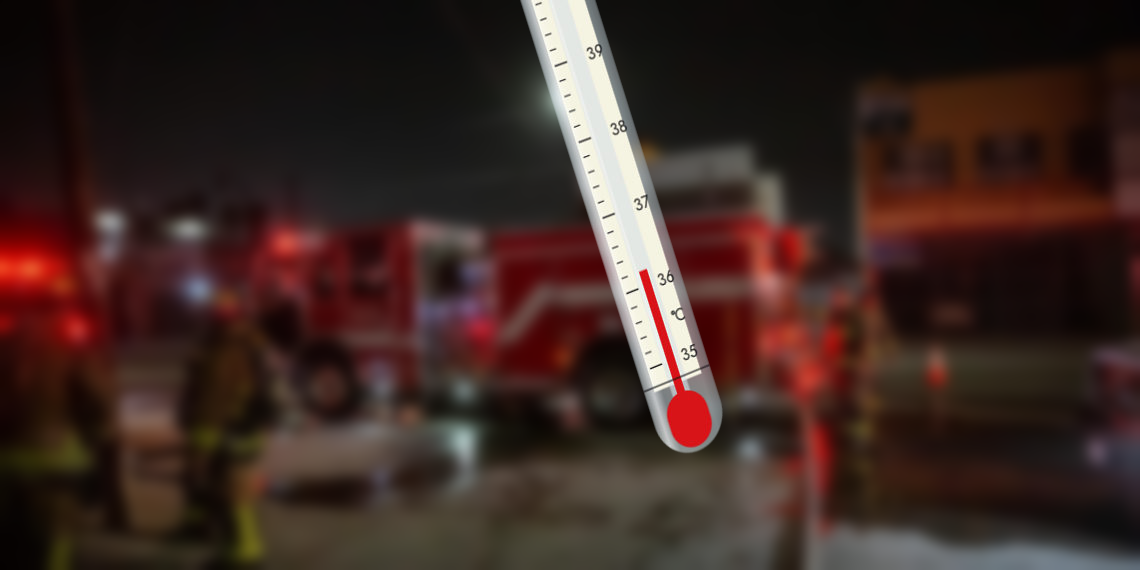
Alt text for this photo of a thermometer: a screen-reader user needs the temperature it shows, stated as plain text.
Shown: 36.2 °C
